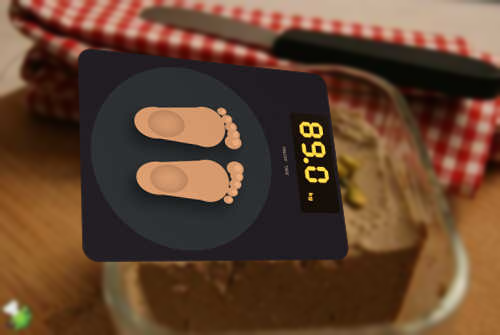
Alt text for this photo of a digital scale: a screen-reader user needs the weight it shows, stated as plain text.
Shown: 89.0 kg
